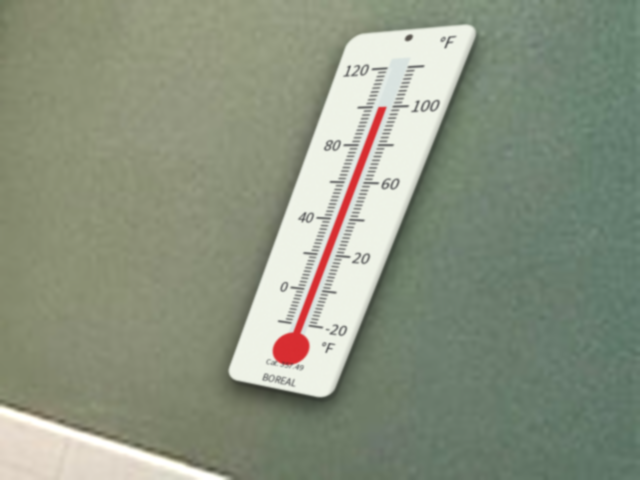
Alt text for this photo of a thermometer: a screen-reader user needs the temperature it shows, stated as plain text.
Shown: 100 °F
